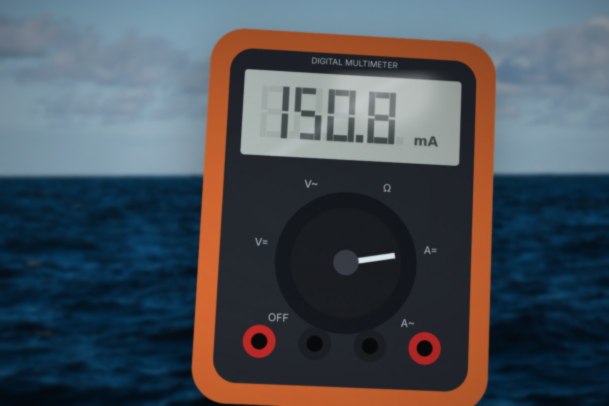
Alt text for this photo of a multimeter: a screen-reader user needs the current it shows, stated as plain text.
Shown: 150.8 mA
